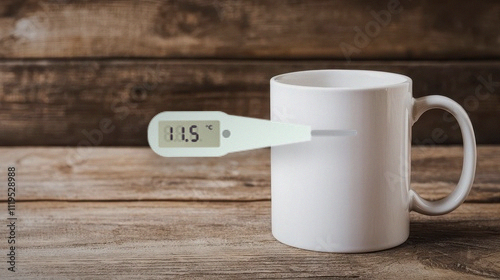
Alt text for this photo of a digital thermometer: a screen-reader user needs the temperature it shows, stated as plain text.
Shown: 11.5 °C
